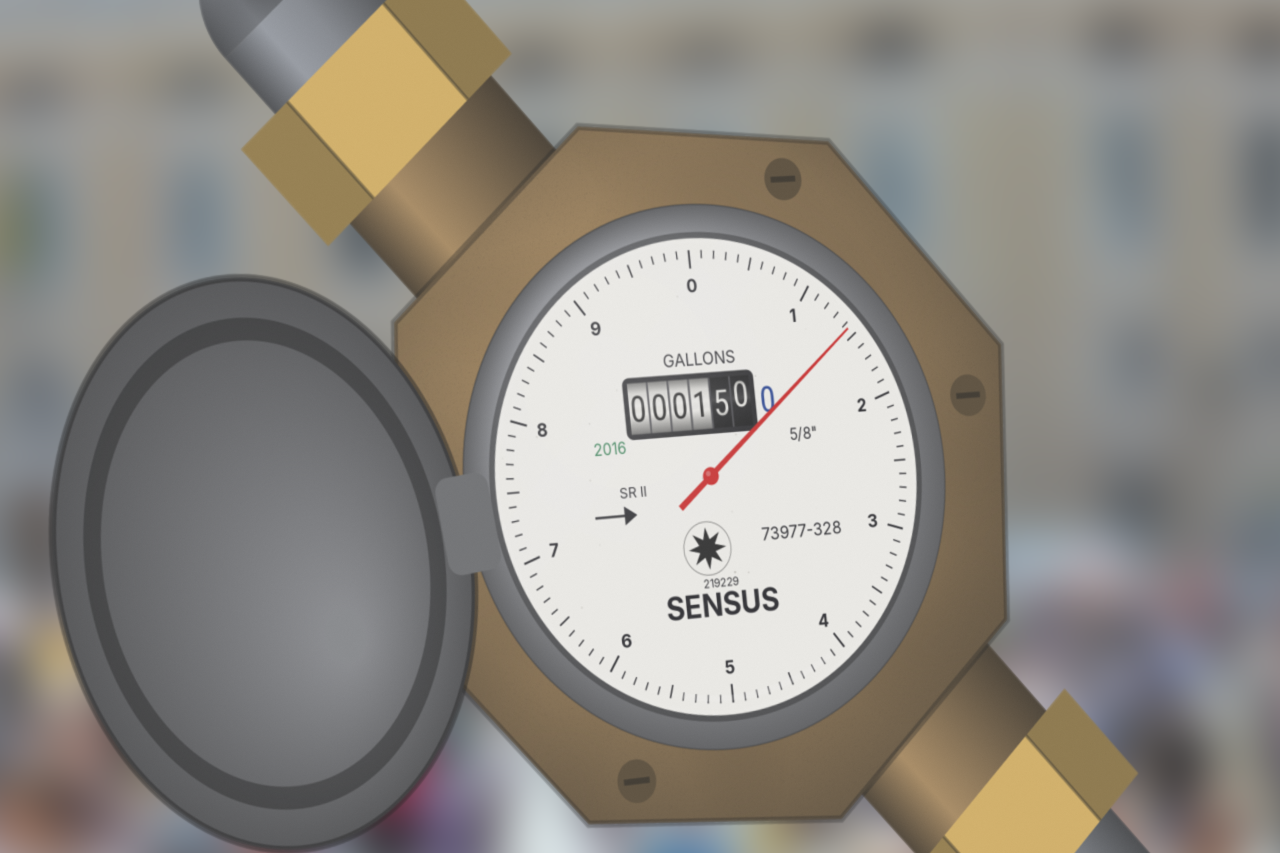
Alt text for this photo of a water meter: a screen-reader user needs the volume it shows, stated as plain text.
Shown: 1501.4 gal
